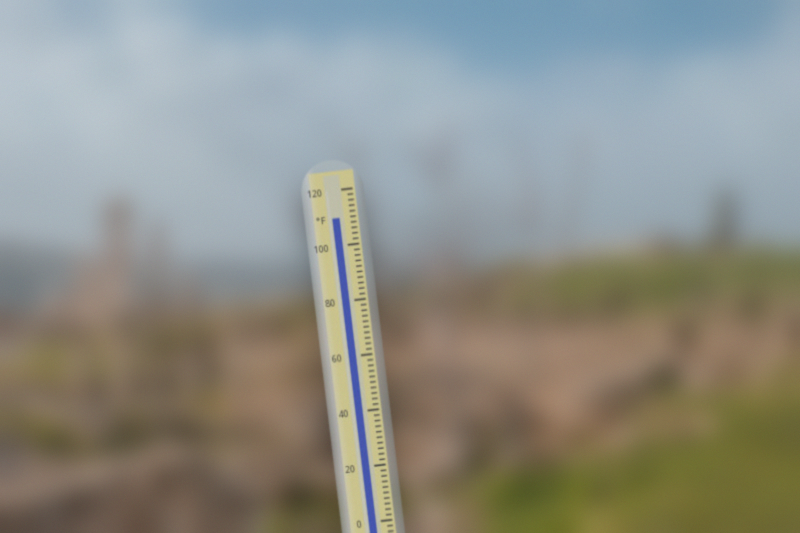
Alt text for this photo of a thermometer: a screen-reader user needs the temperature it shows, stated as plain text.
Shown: 110 °F
